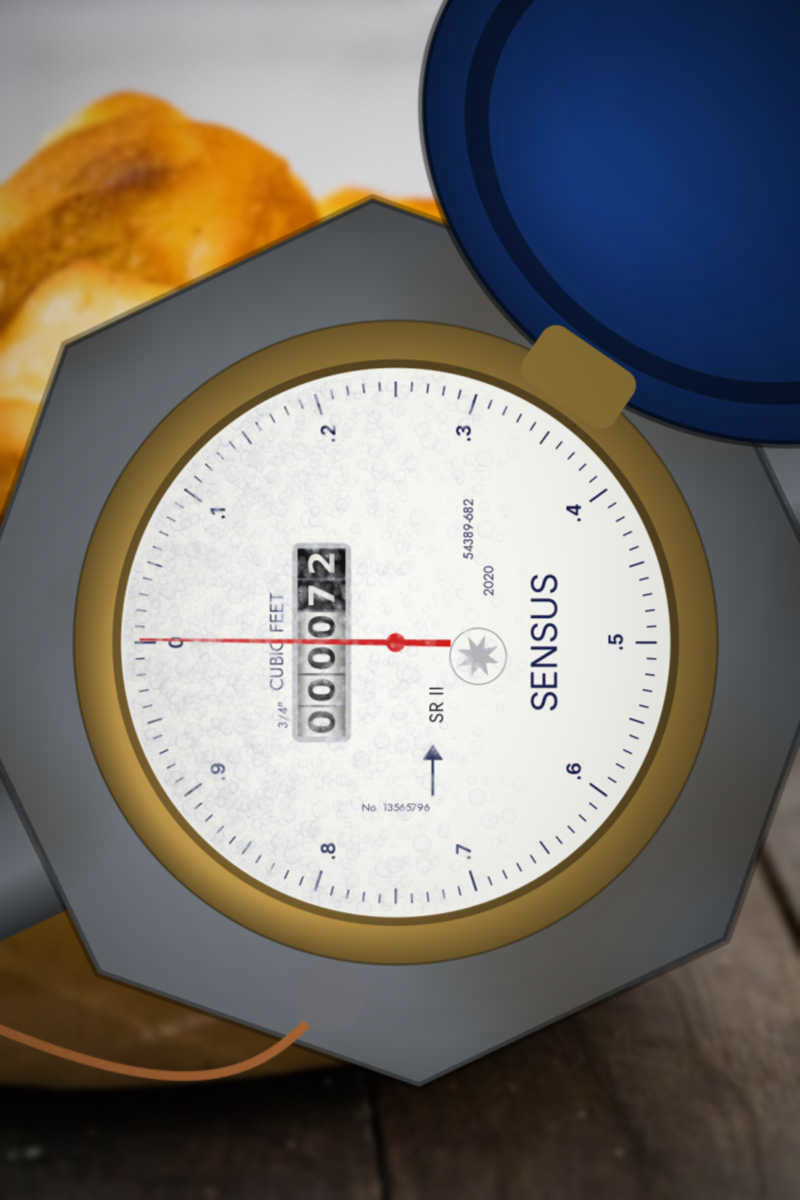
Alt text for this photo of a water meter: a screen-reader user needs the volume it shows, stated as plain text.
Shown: 72.00 ft³
